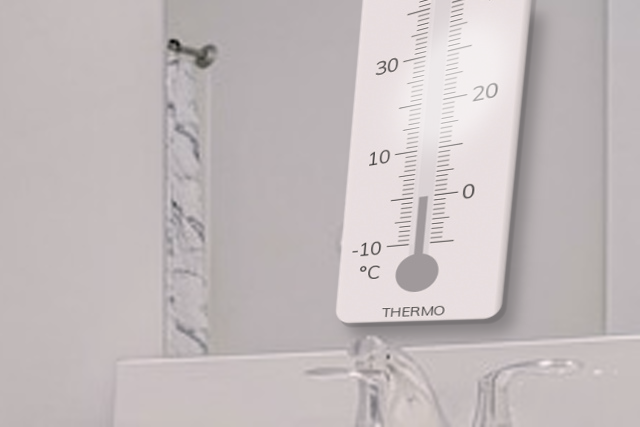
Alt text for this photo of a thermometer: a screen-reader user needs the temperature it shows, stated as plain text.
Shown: 0 °C
